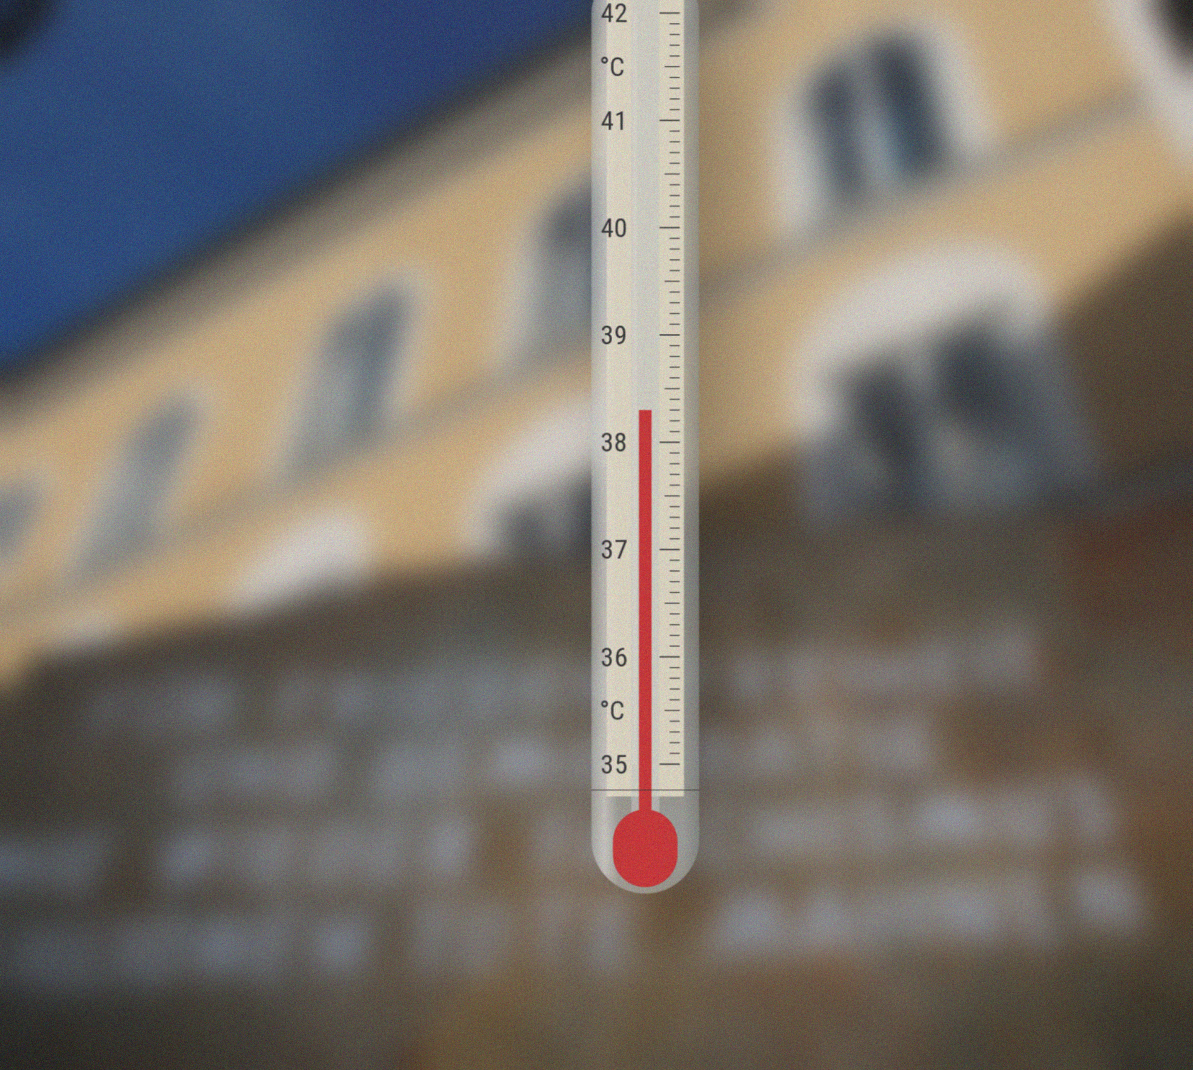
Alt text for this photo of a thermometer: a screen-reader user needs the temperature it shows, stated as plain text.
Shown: 38.3 °C
